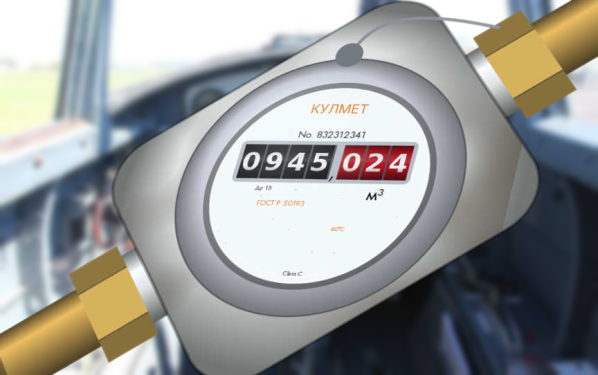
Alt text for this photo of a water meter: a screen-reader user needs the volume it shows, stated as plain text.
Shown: 945.024 m³
